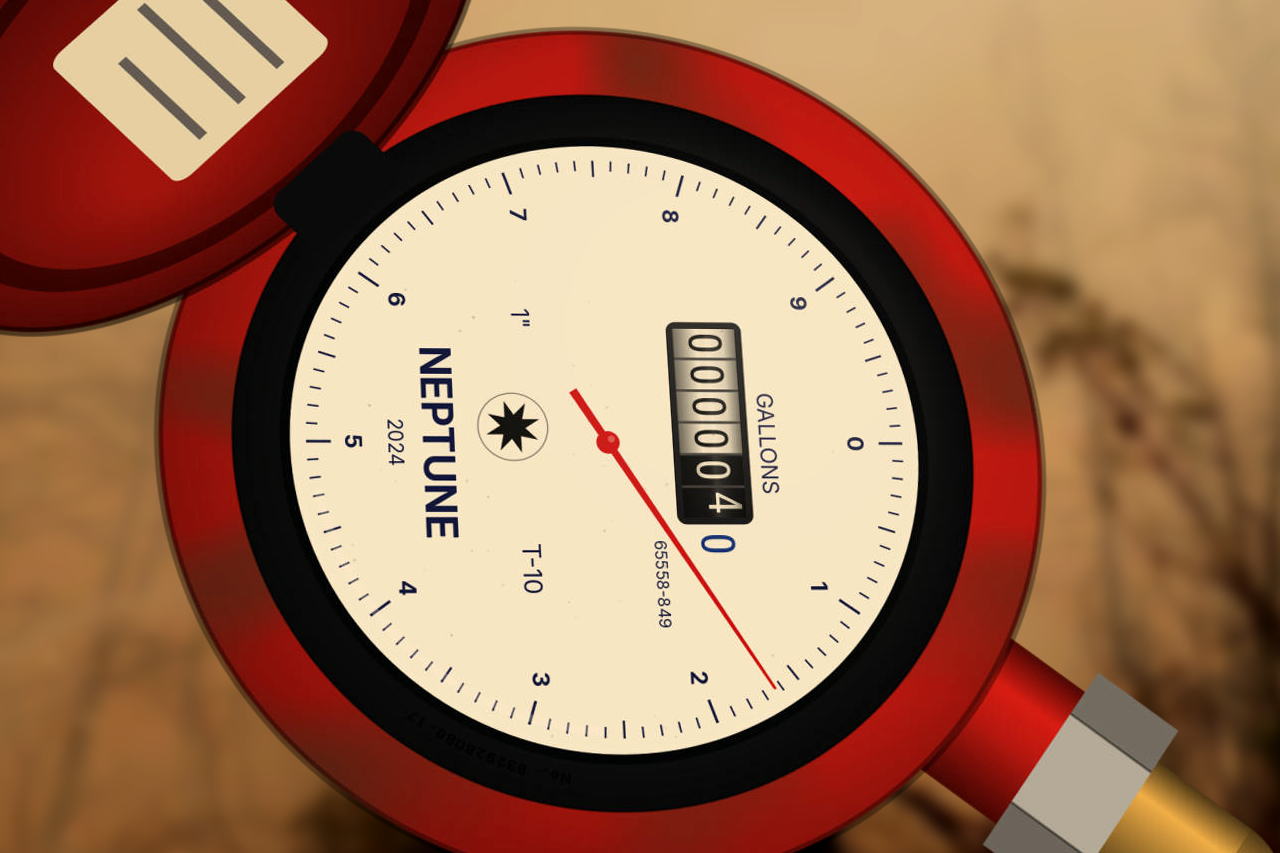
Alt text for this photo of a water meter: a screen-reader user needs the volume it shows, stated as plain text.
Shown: 41.6 gal
